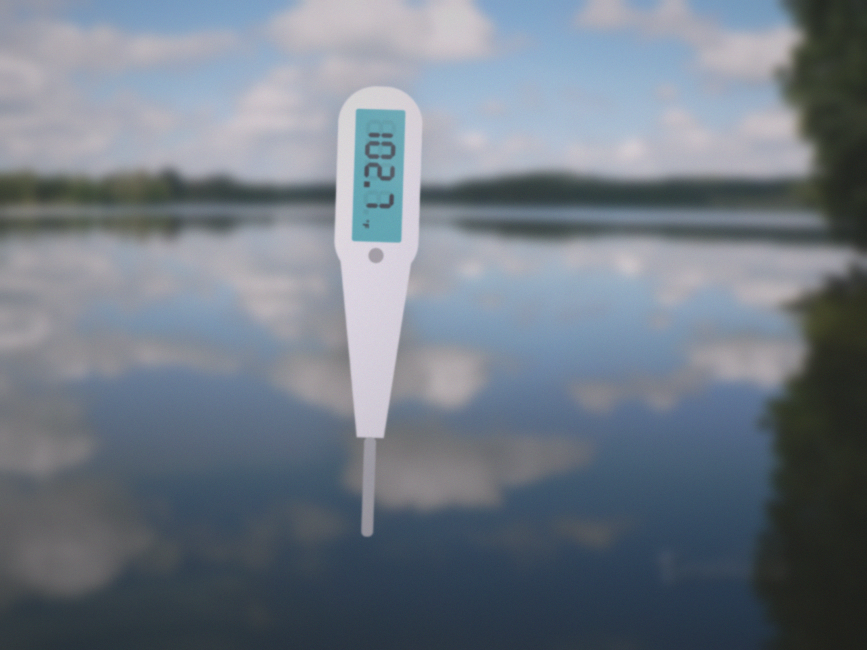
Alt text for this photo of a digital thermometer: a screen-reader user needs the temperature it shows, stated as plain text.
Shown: 102.7 °F
